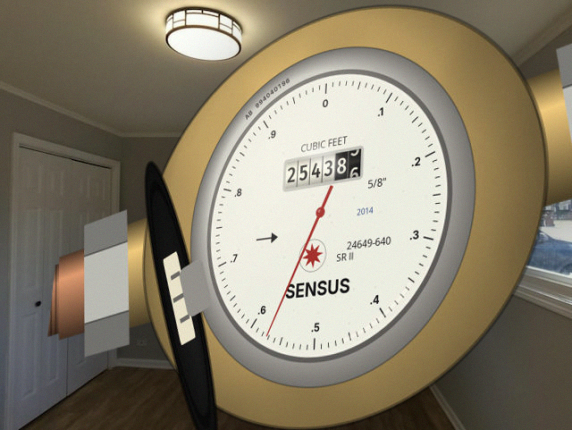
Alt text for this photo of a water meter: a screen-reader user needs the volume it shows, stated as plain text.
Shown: 254385.57 ft³
